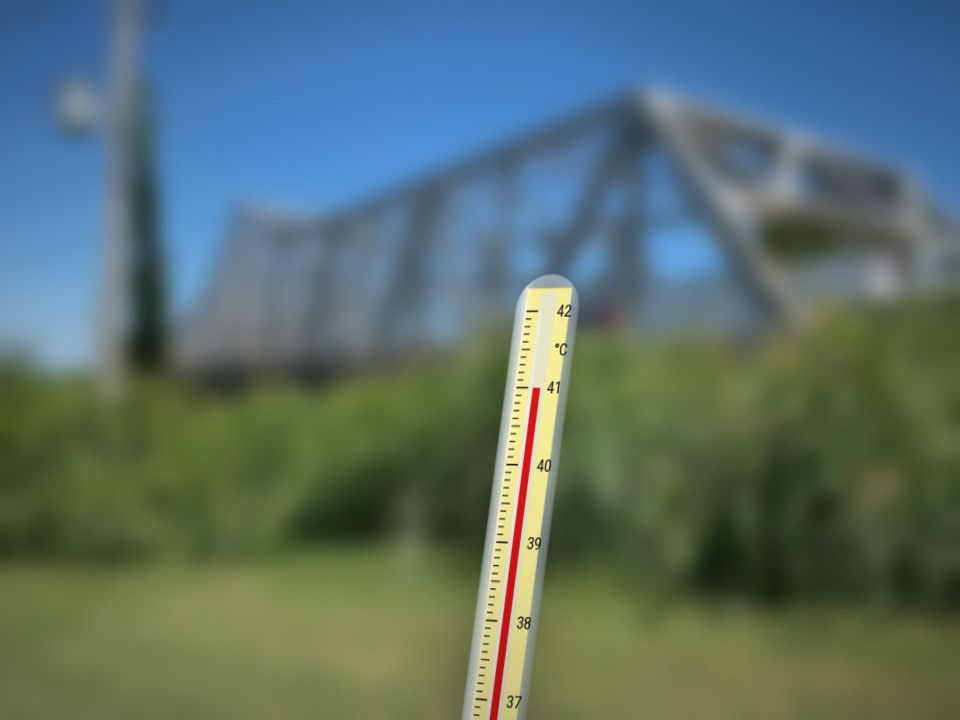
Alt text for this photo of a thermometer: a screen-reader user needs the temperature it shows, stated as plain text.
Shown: 41 °C
